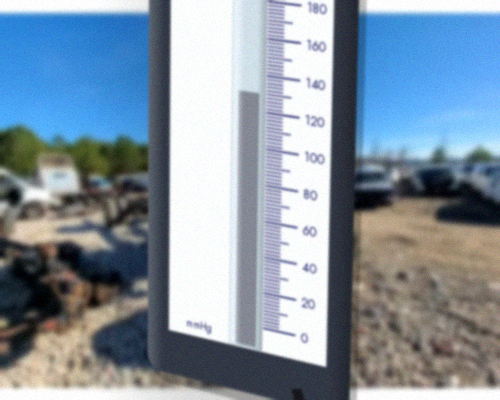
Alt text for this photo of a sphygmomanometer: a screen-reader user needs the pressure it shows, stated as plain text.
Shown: 130 mmHg
